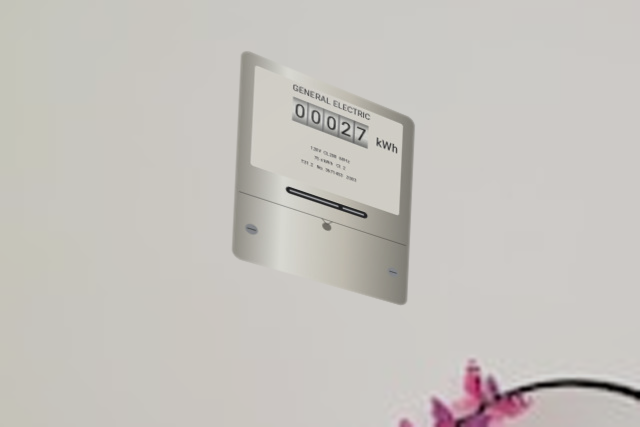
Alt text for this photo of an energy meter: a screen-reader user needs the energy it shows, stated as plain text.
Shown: 27 kWh
